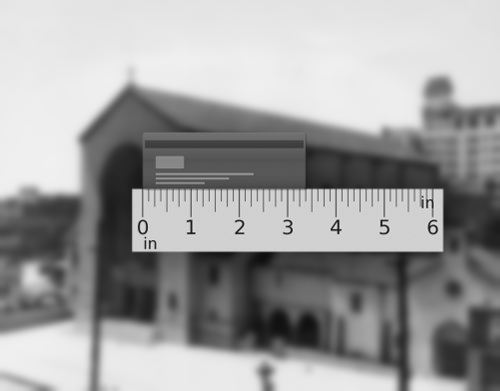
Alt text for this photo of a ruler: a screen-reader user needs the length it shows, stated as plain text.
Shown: 3.375 in
